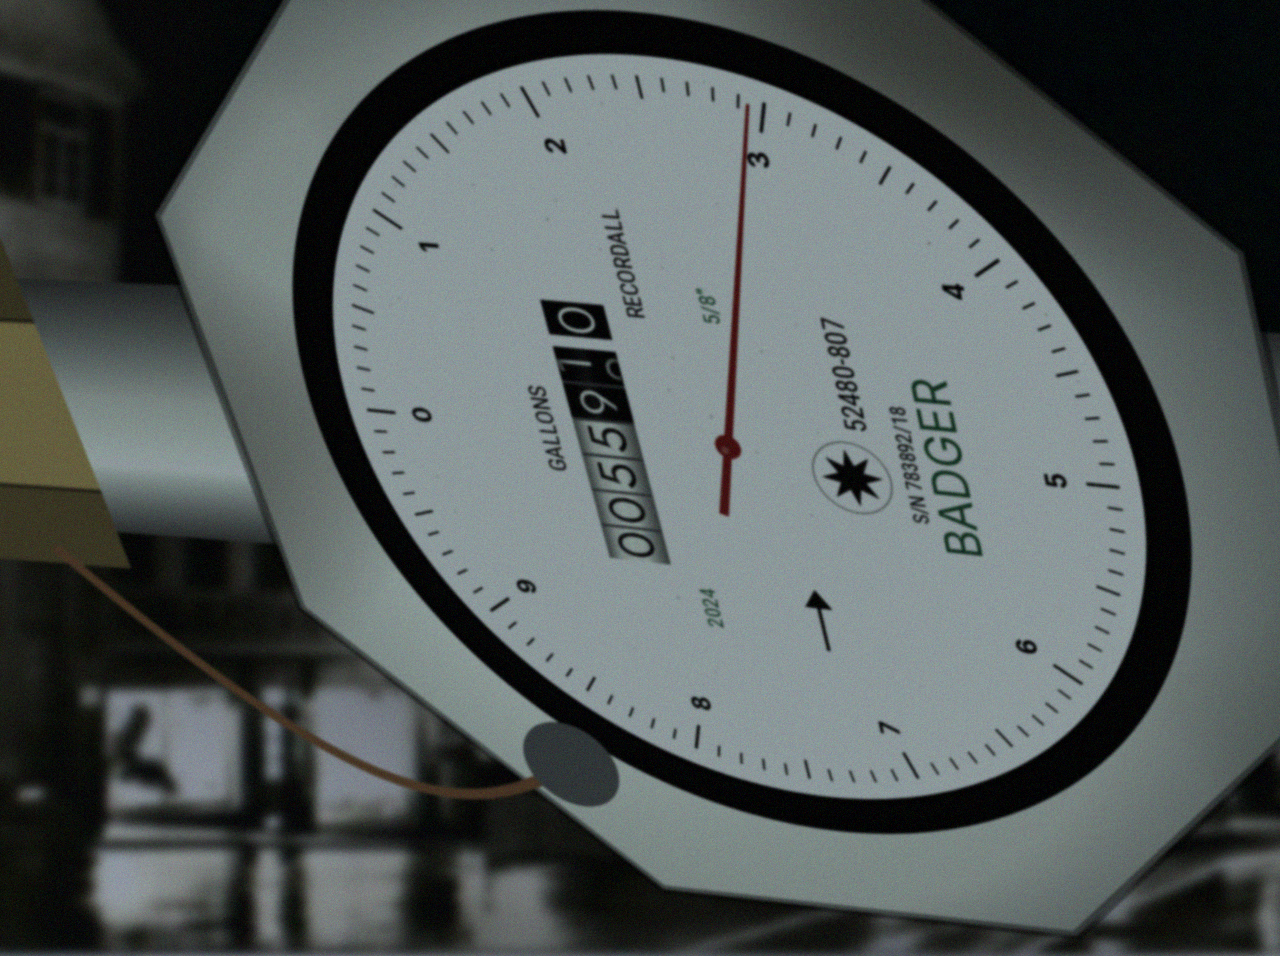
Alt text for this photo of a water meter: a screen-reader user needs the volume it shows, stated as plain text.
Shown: 55912.9 gal
